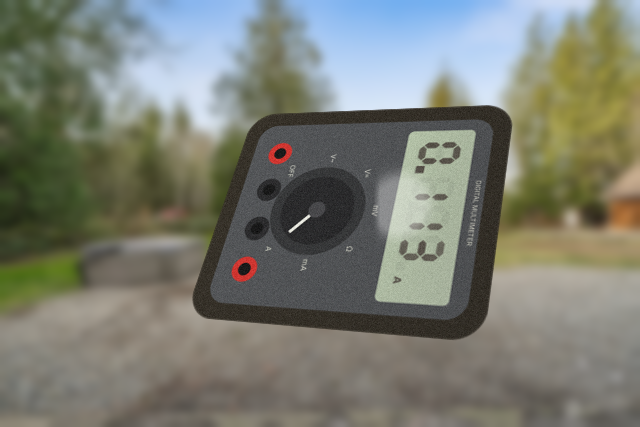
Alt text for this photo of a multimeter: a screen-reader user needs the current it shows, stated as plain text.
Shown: 0.113 A
